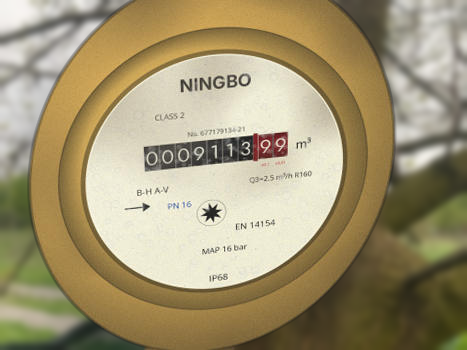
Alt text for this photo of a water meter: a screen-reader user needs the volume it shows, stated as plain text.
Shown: 9113.99 m³
